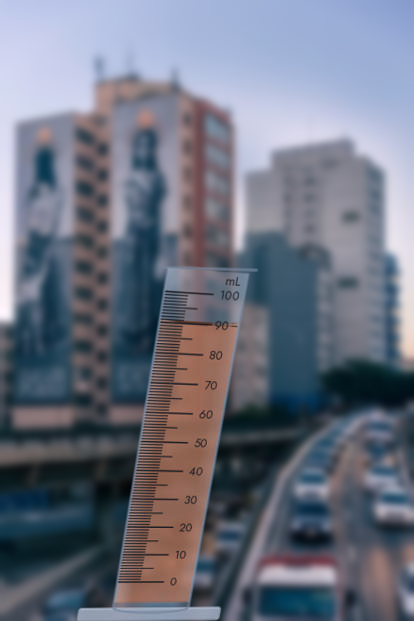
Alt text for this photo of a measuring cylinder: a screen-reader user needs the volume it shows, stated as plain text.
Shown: 90 mL
